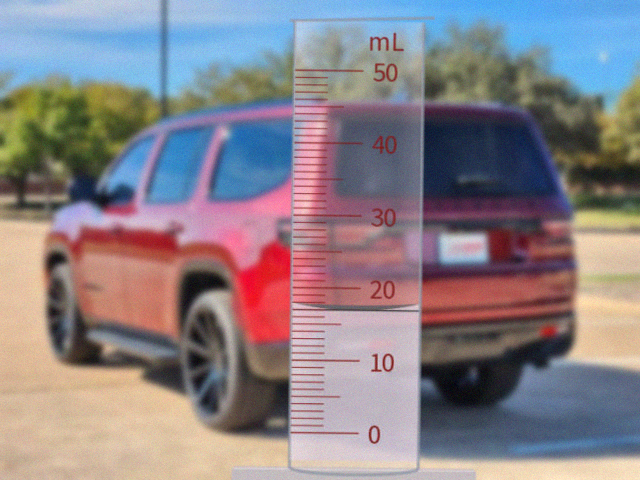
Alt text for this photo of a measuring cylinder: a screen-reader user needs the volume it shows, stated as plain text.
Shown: 17 mL
